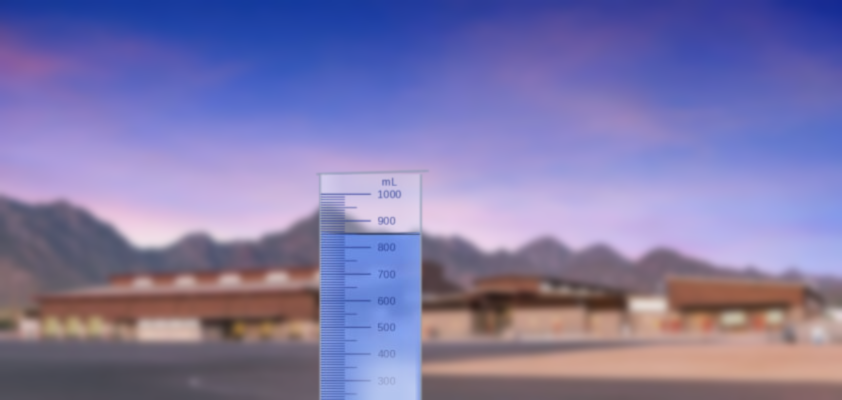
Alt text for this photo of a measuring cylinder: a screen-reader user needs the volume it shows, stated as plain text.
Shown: 850 mL
